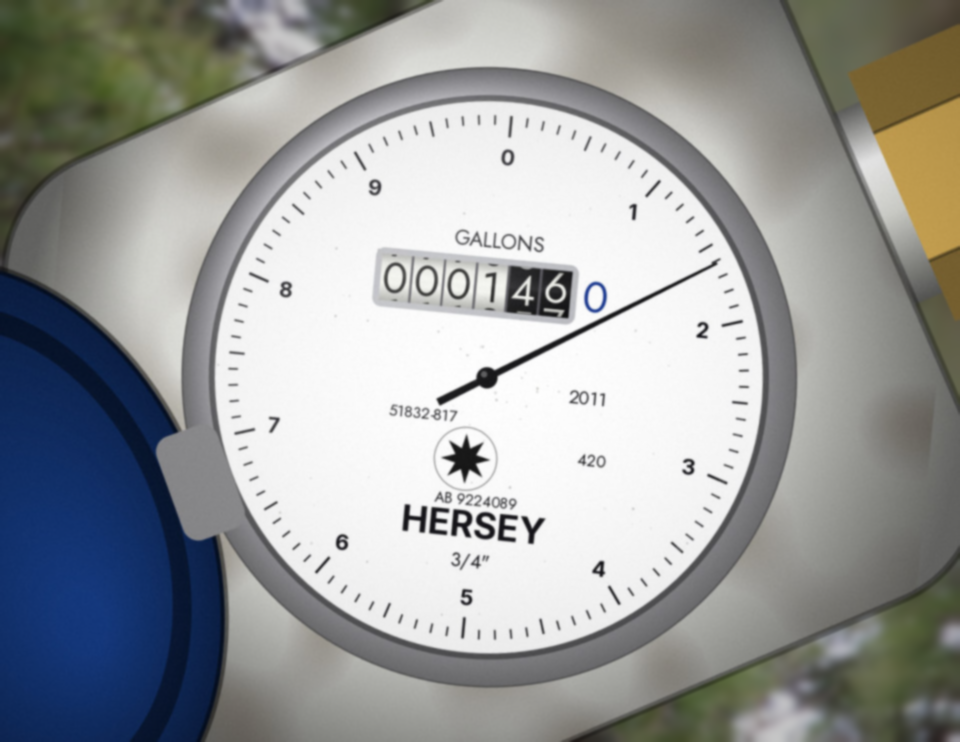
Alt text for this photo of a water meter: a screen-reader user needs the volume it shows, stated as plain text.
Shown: 1461.6 gal
